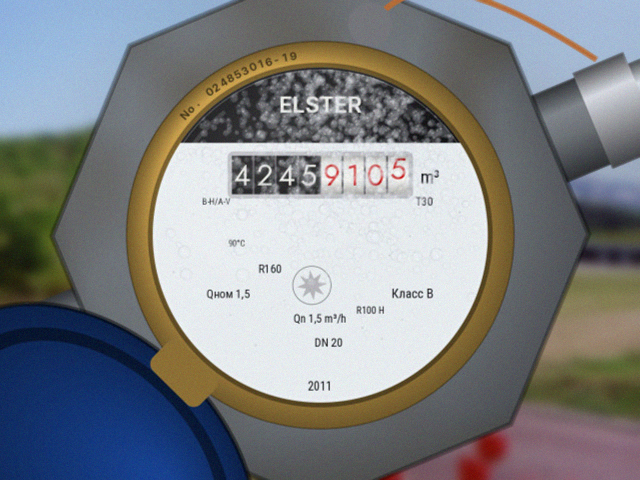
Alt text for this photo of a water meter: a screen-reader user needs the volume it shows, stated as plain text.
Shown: 4245.9105 m³
